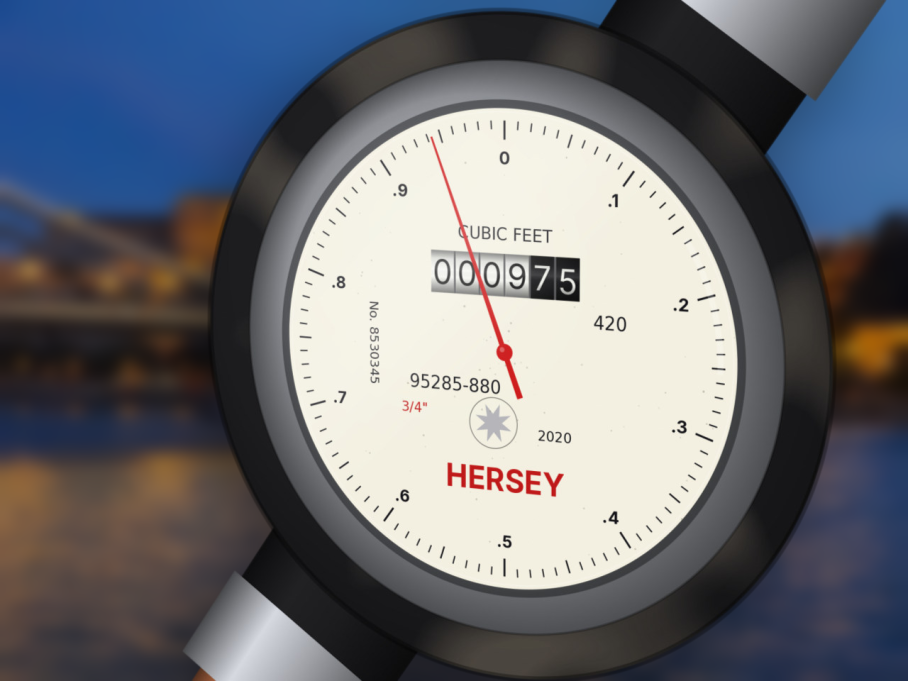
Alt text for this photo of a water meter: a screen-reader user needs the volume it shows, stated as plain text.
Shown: 974.94 ft³
